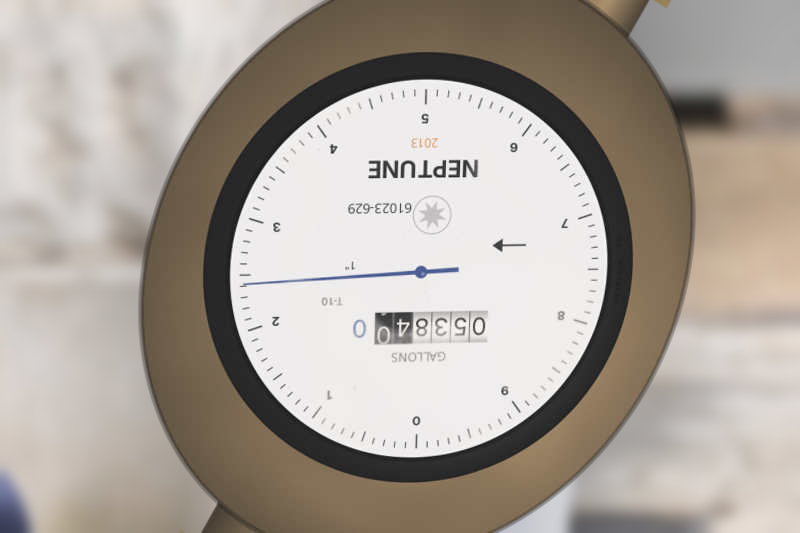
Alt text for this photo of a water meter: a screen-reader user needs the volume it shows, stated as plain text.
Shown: 538402.4 gal
